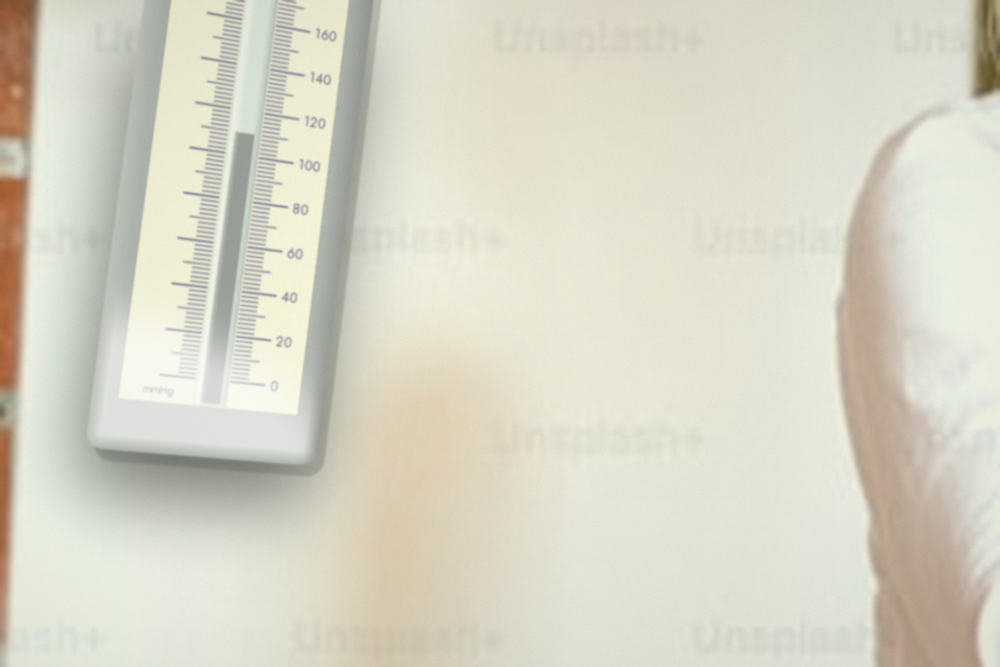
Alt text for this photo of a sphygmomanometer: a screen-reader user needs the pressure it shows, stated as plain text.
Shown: 110 mmHg
